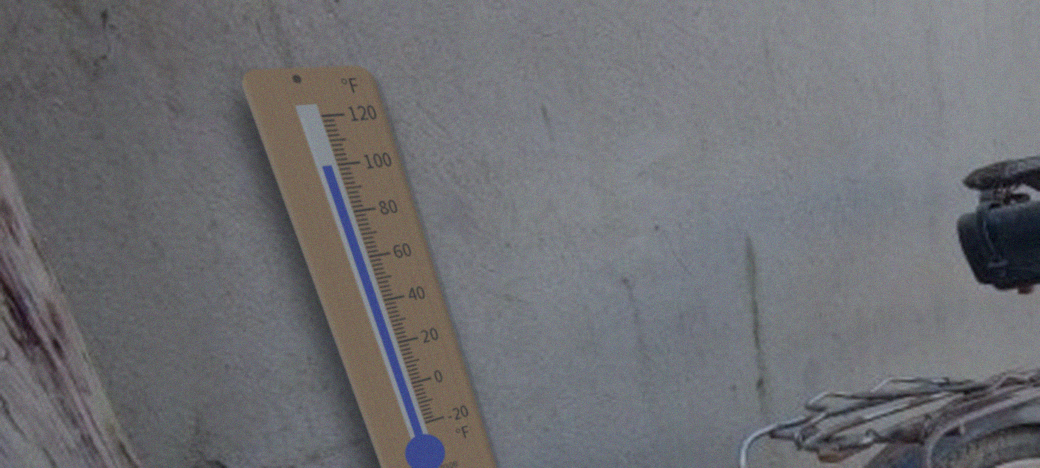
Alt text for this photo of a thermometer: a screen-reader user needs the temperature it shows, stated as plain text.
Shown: 100 °F
